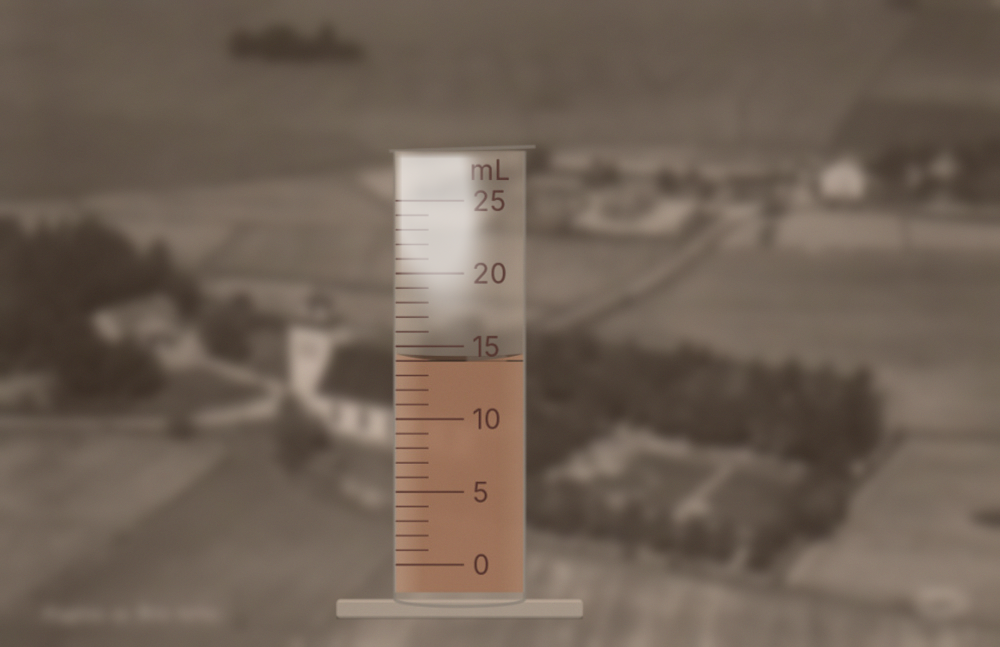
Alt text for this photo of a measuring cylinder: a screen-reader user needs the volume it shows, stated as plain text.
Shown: 14 mL
